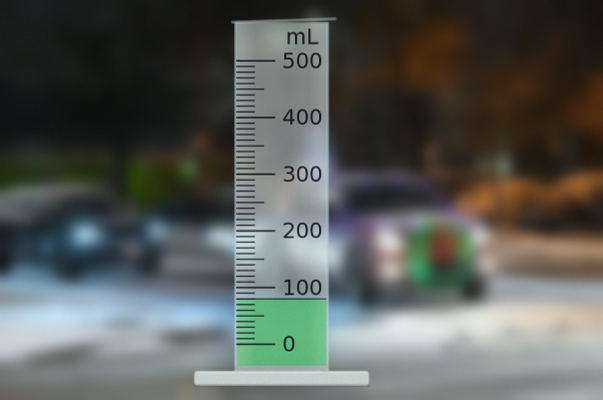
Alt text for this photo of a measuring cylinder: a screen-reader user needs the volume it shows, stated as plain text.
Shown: 80 mL
